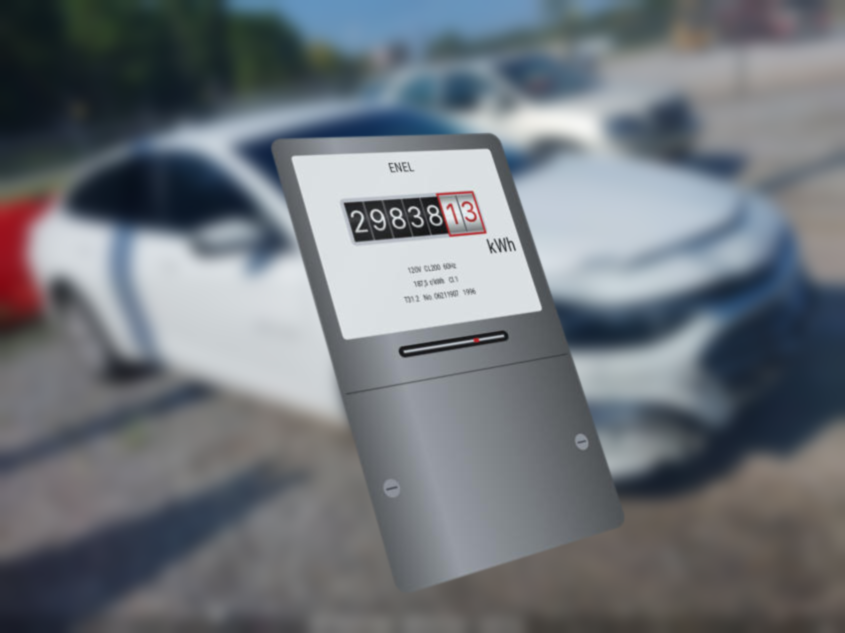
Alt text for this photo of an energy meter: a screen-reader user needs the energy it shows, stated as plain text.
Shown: 29838.13 kWh
